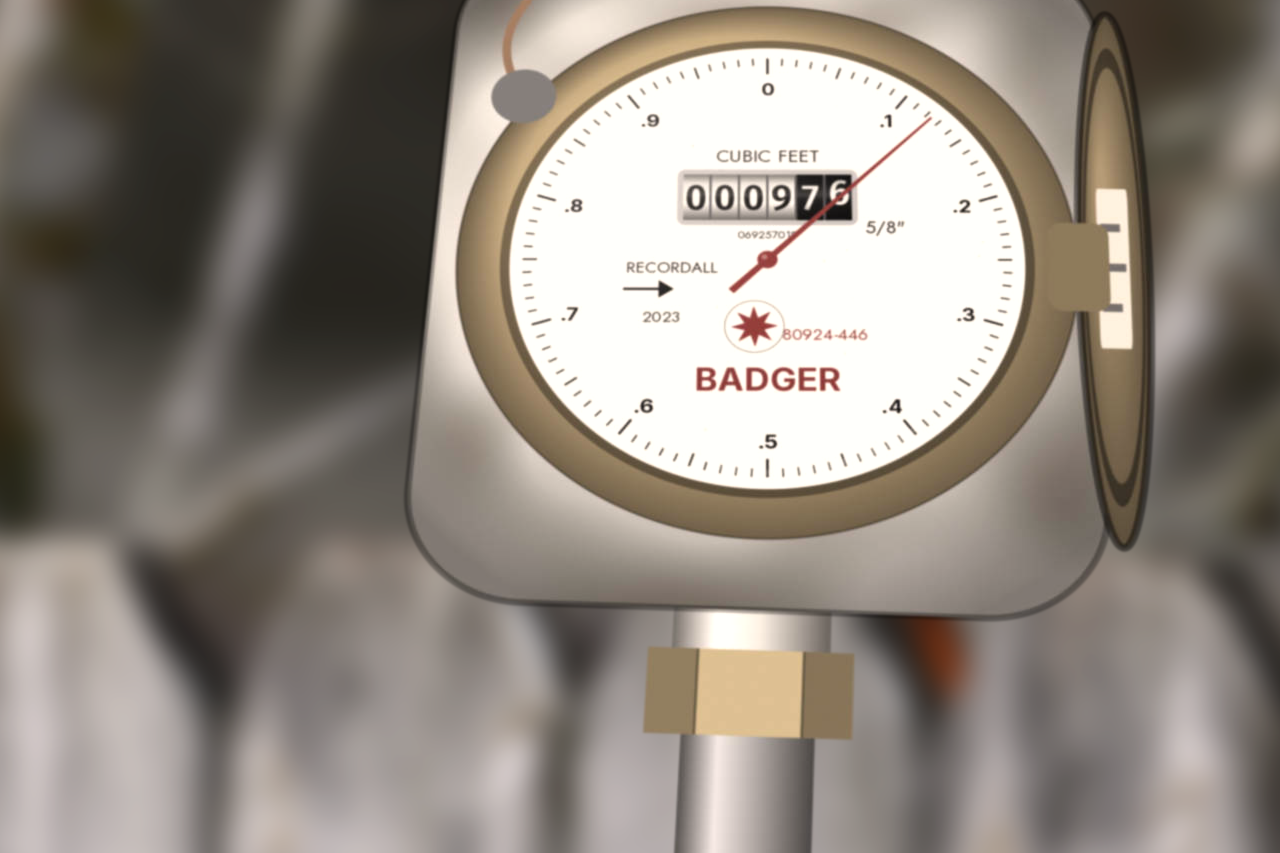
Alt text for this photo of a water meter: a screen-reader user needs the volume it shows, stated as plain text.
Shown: 976.12 ft³
